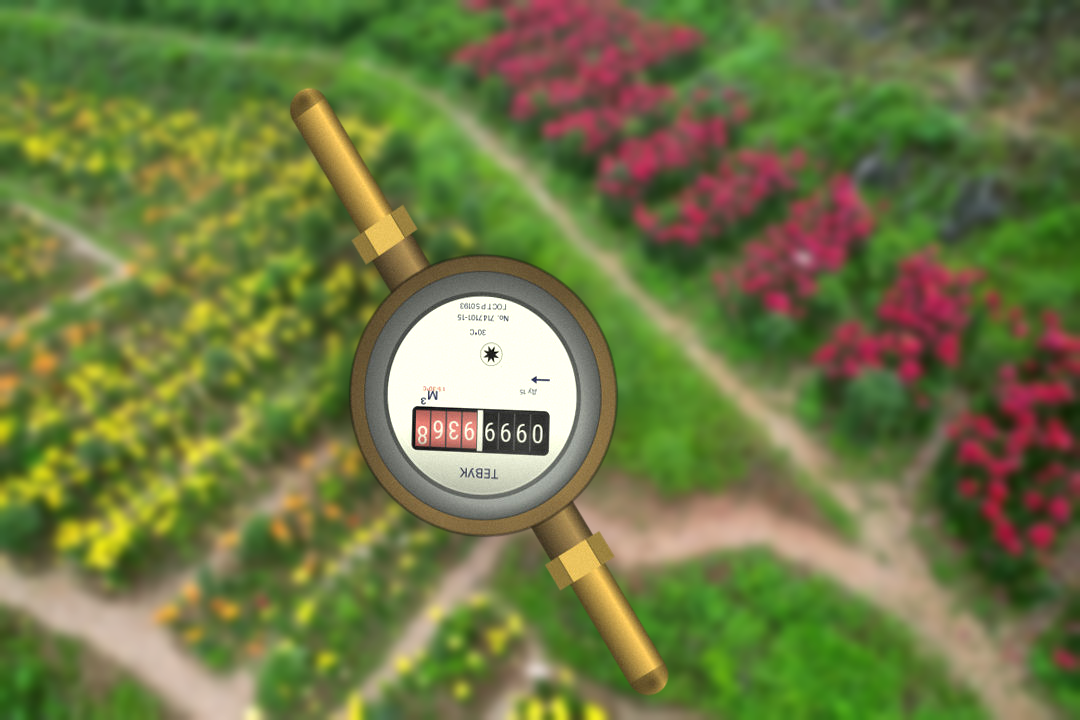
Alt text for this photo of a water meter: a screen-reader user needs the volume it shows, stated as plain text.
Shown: 999.9368 m³
